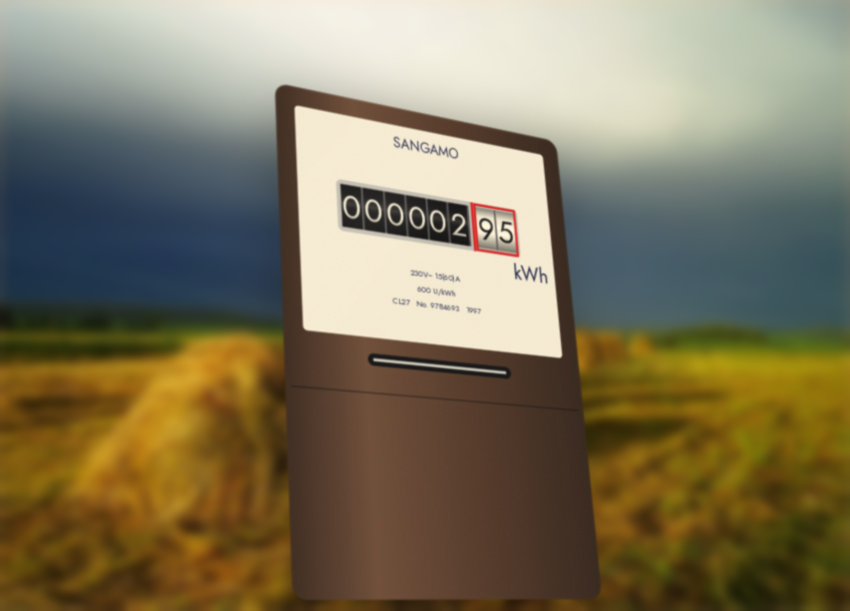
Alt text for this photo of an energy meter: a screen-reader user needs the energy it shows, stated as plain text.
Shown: 2.95 kWh
